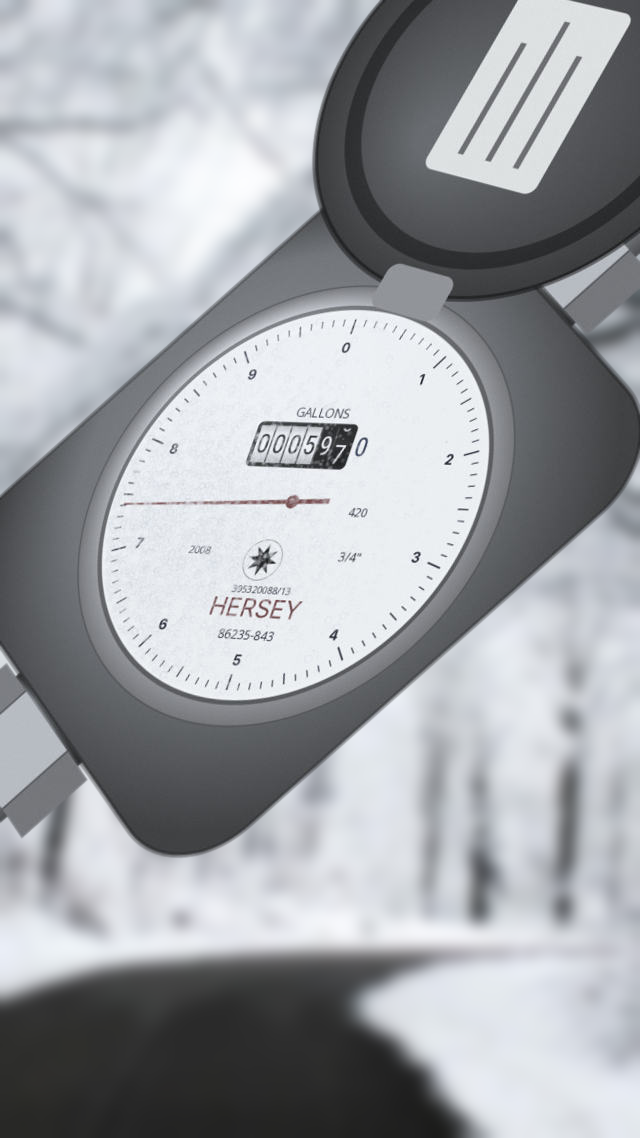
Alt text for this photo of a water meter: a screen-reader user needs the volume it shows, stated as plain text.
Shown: 5967.4 gal
